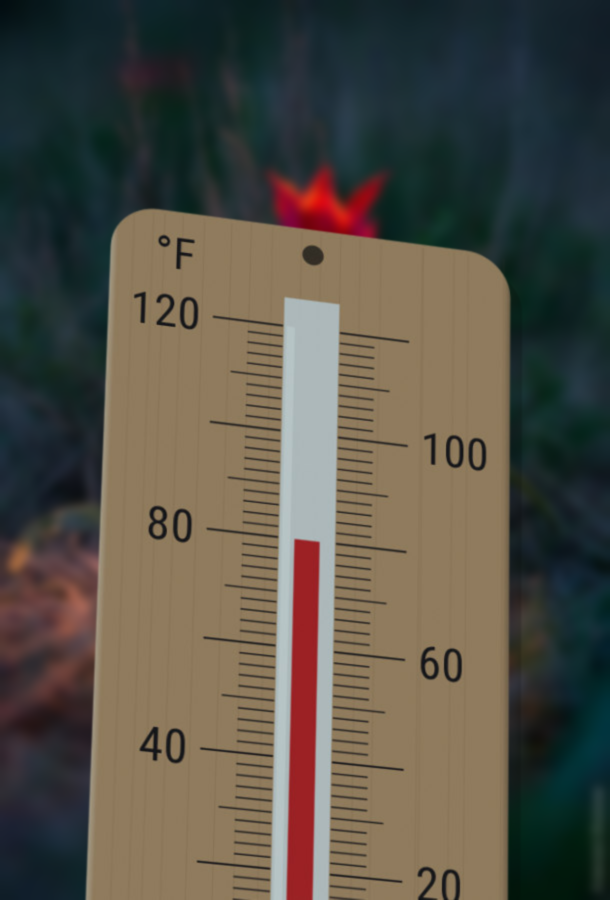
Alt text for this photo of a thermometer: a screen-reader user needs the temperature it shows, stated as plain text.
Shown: 80 °F
